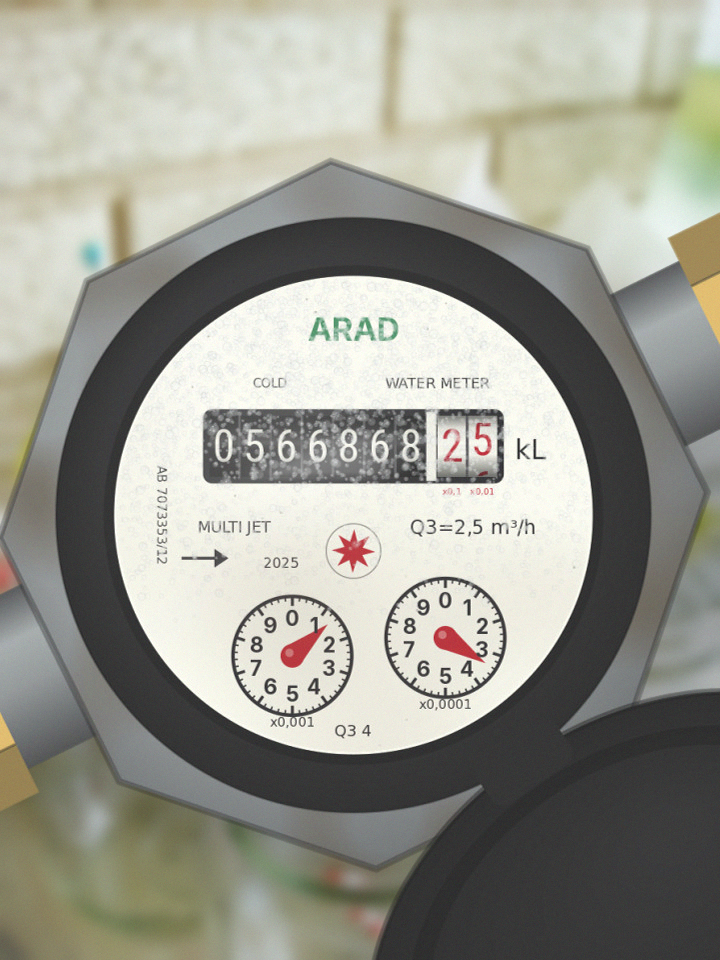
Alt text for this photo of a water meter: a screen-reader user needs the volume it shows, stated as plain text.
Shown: 566868.2513 kL
